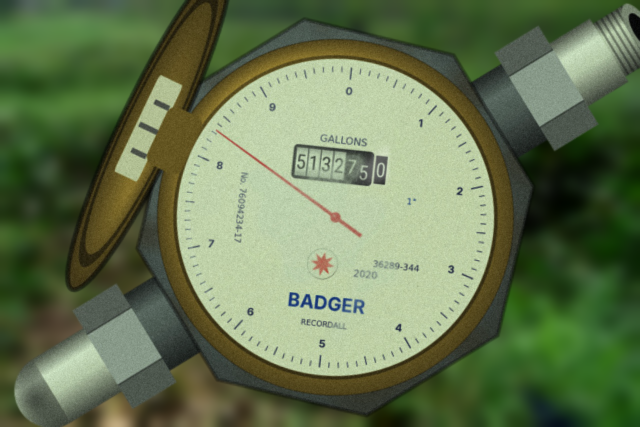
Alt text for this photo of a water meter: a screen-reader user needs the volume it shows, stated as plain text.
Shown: 5132748.3 gal
